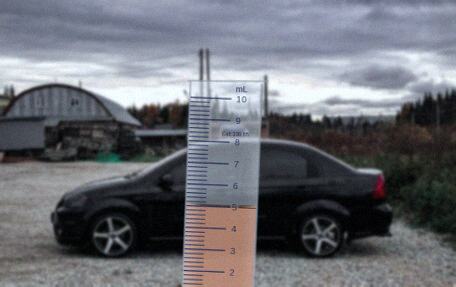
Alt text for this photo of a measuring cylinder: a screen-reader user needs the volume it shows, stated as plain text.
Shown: 5 mL
